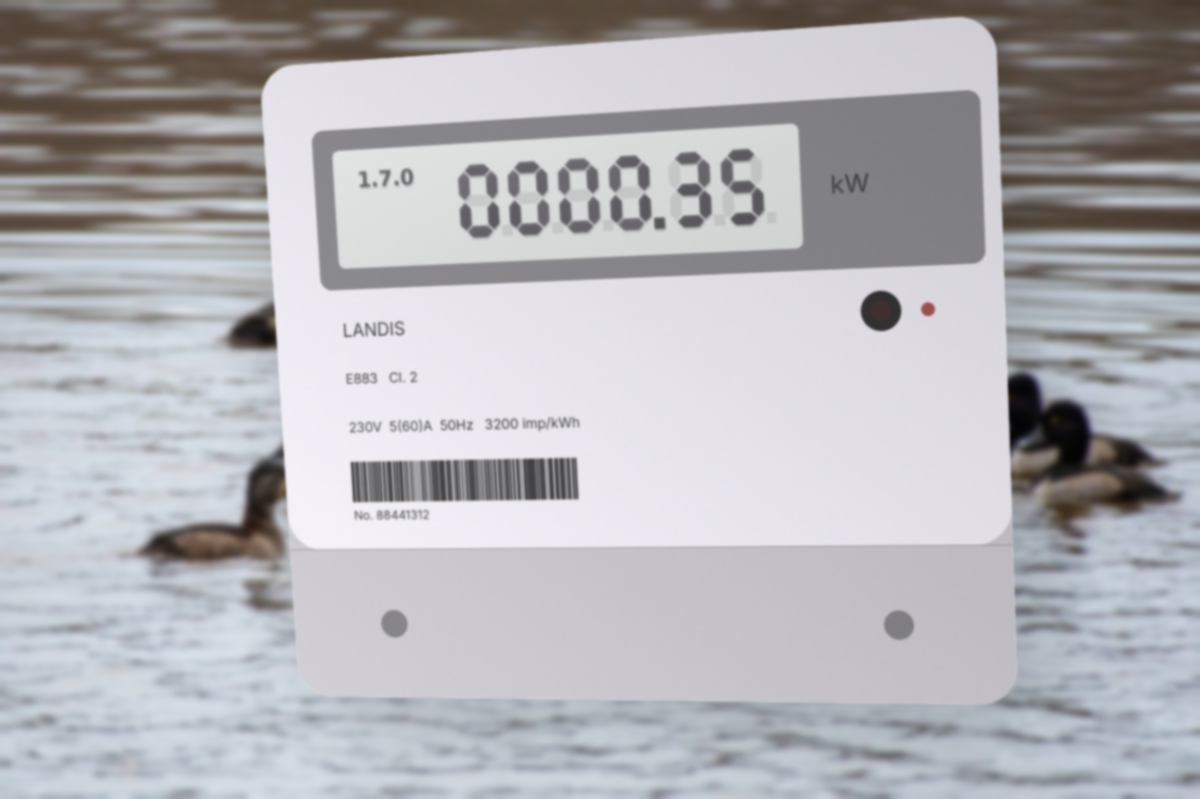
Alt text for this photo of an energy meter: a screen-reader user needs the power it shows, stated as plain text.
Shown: 0.35 kW
